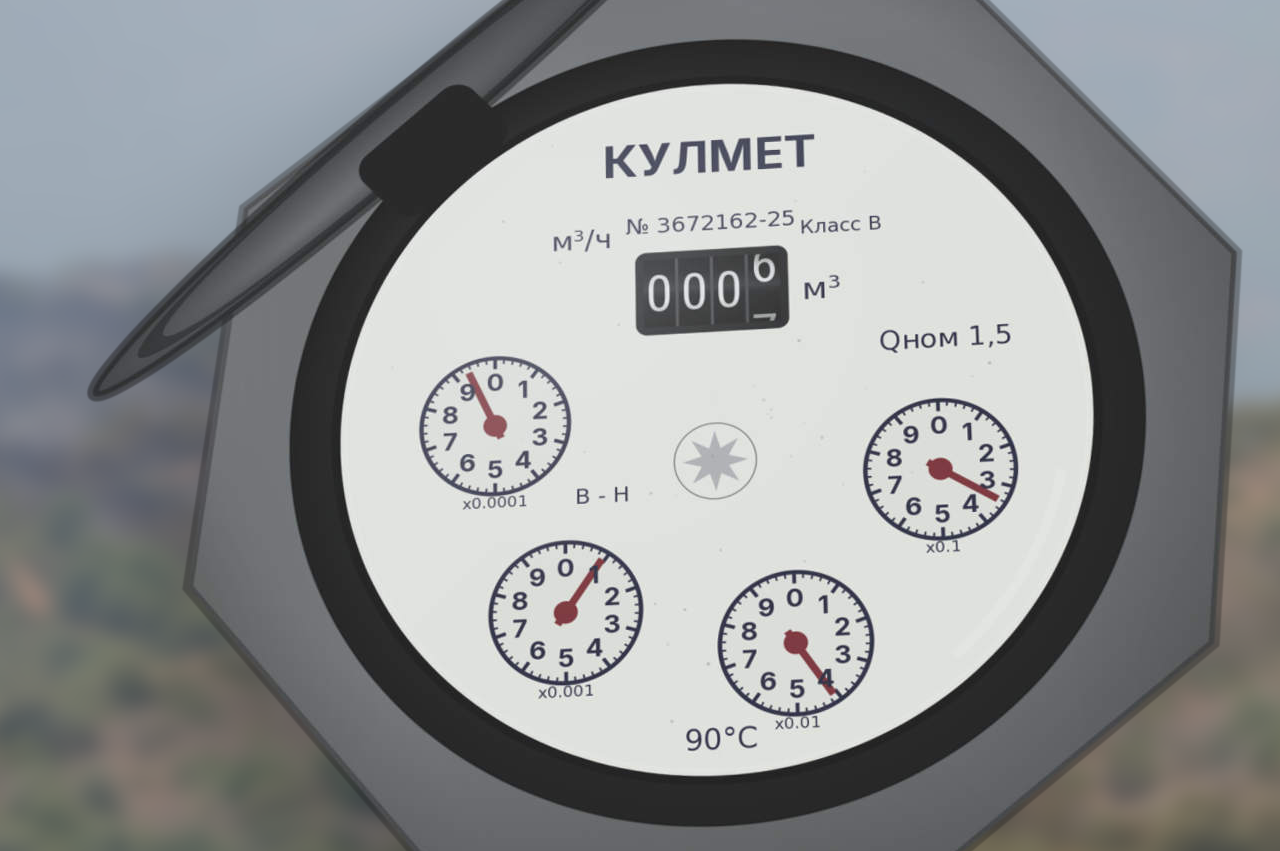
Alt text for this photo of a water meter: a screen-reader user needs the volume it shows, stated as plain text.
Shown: 6.3409 m³
